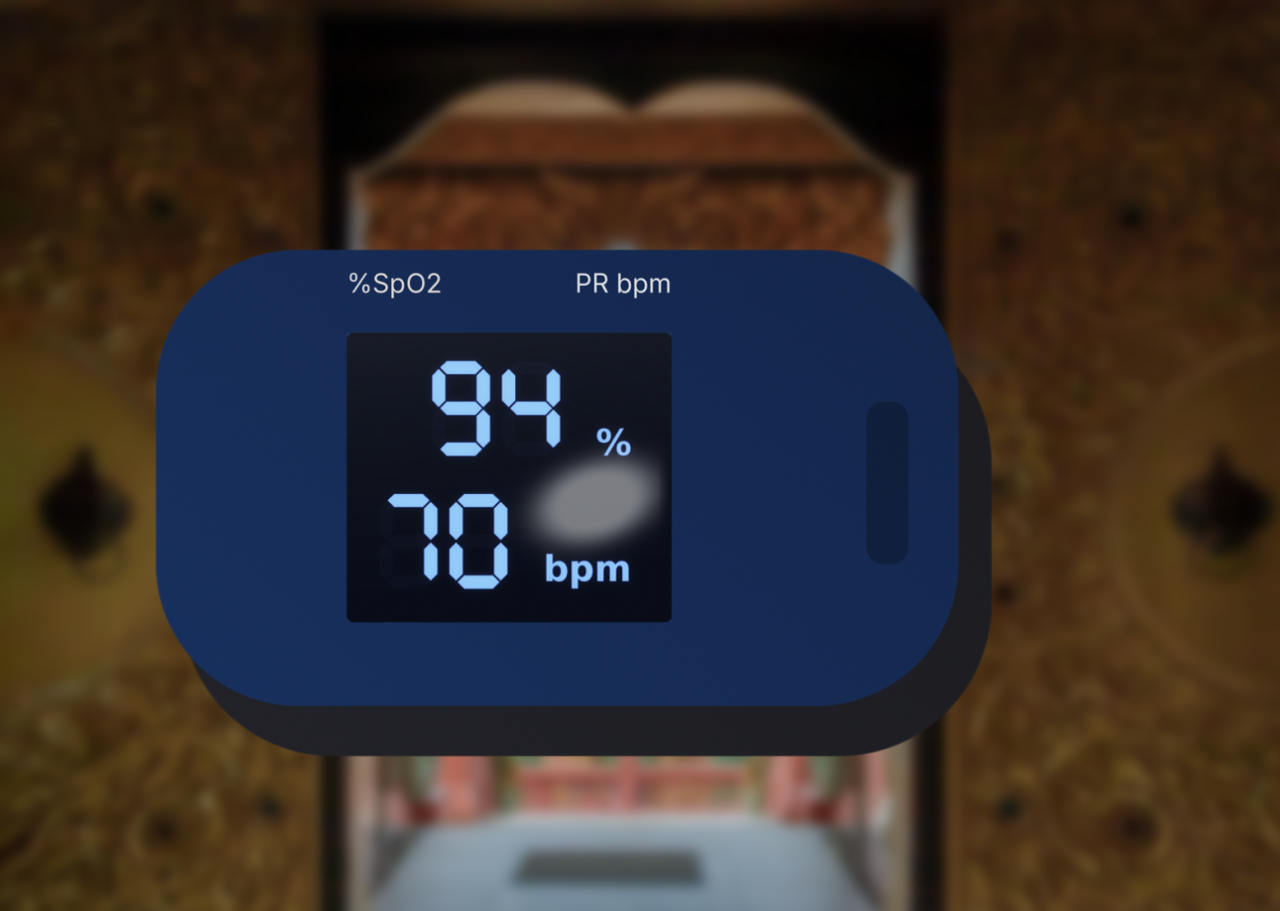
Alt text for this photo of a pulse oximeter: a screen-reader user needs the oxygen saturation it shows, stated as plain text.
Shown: 94 %
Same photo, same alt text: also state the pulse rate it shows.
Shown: 70 bpm
